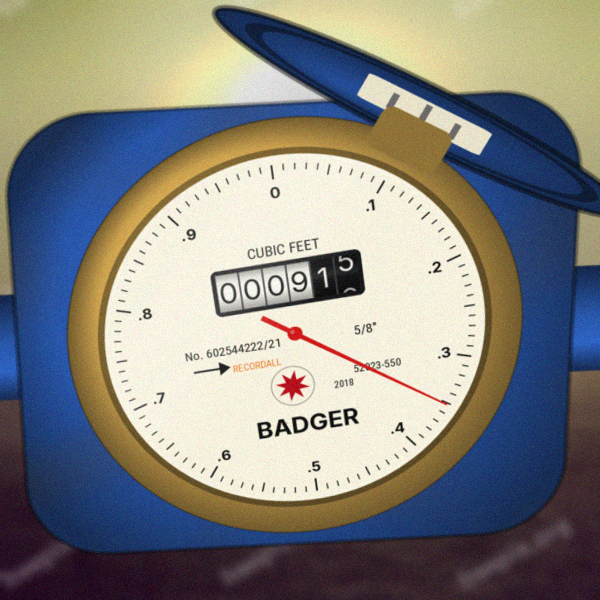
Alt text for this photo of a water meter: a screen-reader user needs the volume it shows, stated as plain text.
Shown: 915.35 ft³
